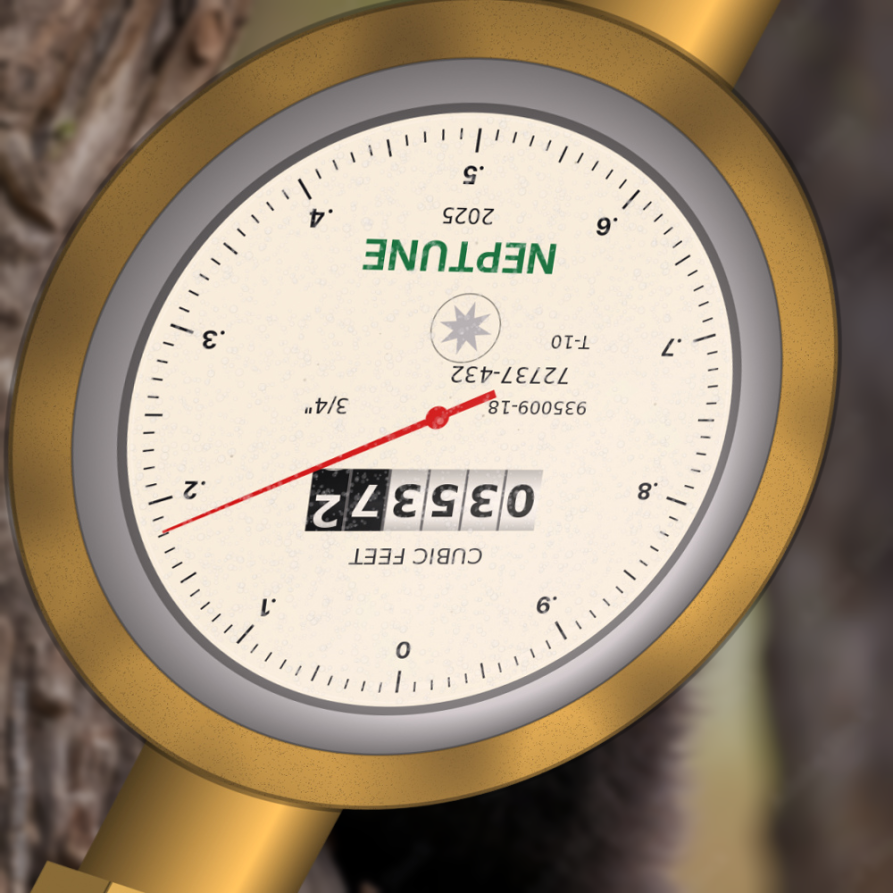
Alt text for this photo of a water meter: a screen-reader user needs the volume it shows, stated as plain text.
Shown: 35372.18 ft³
